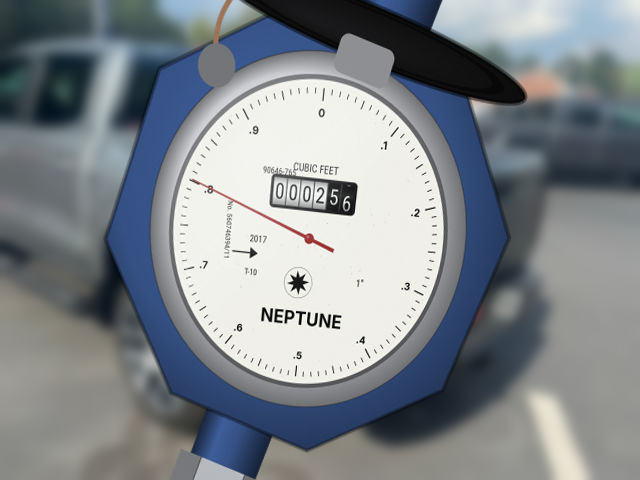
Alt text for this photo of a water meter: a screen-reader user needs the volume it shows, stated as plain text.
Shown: 255.80 ft³
